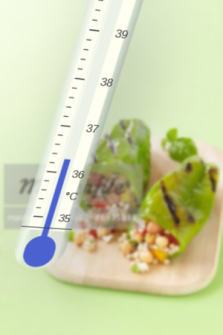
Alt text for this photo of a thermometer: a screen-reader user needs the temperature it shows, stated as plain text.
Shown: 36.3 °C
